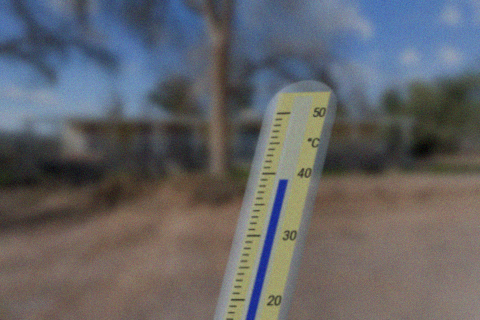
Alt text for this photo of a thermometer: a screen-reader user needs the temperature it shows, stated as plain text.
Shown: 39 °C
